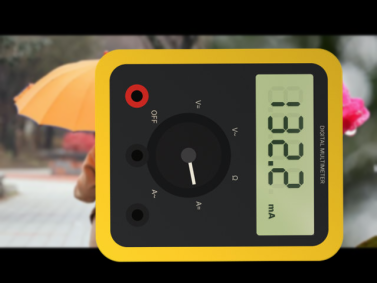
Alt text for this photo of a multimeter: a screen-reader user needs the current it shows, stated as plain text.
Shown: 132.2 mA
